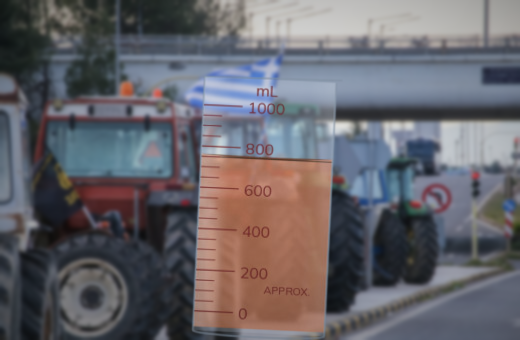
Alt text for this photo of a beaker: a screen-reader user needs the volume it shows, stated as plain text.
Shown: 750 mL
